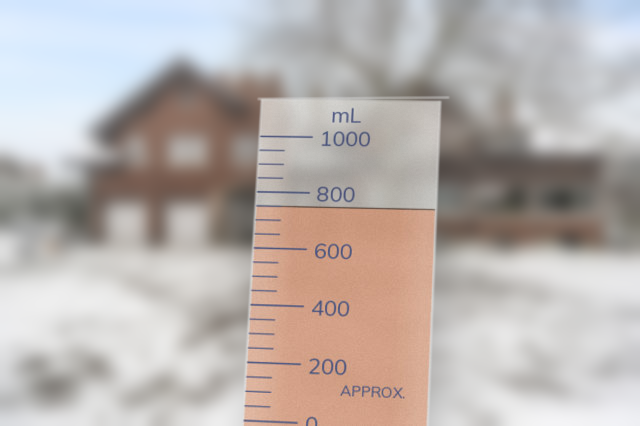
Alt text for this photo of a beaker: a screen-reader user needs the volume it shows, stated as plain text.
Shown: 750 mL
